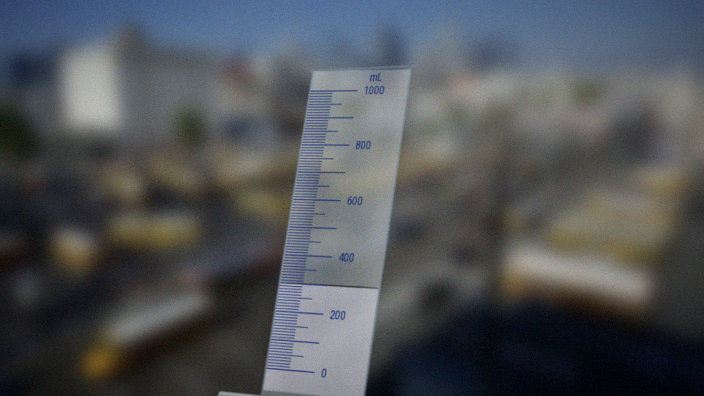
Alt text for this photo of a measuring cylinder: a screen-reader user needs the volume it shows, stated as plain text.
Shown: 300 mL
